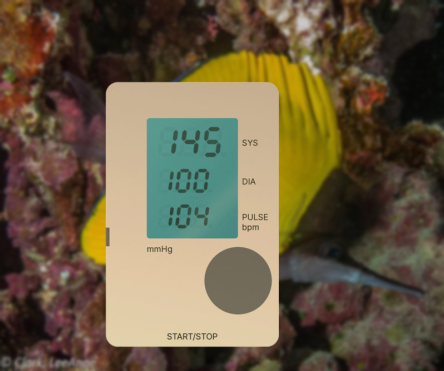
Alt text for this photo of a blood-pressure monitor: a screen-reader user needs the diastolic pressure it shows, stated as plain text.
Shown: 100 mmHg
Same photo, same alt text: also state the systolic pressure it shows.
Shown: 145 mmHg
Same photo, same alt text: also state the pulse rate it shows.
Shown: 104 bpm
